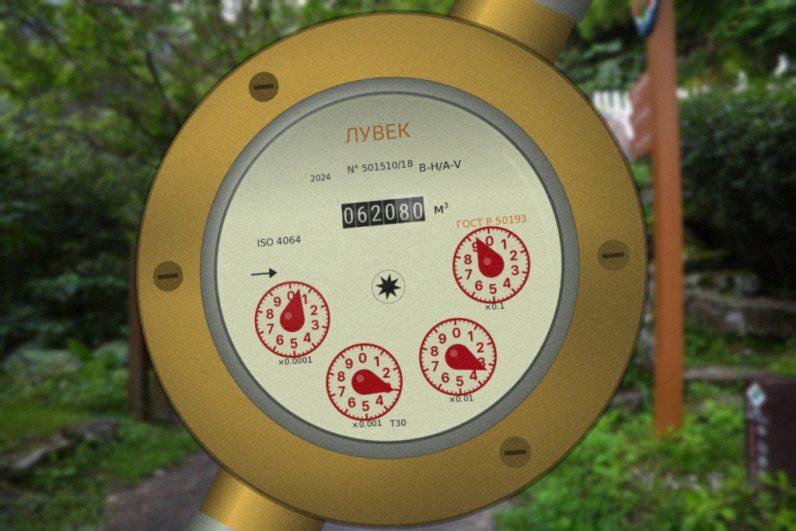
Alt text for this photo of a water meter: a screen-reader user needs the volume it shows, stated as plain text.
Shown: 62079.9330 m³
